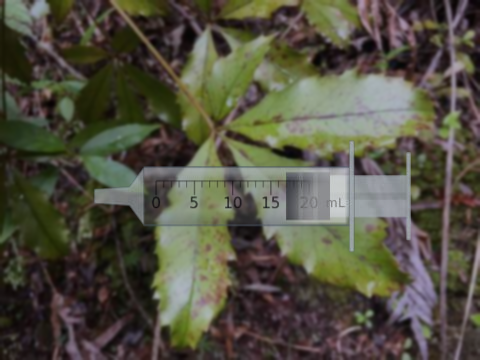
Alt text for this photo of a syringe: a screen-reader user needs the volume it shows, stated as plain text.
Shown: 17 mL
